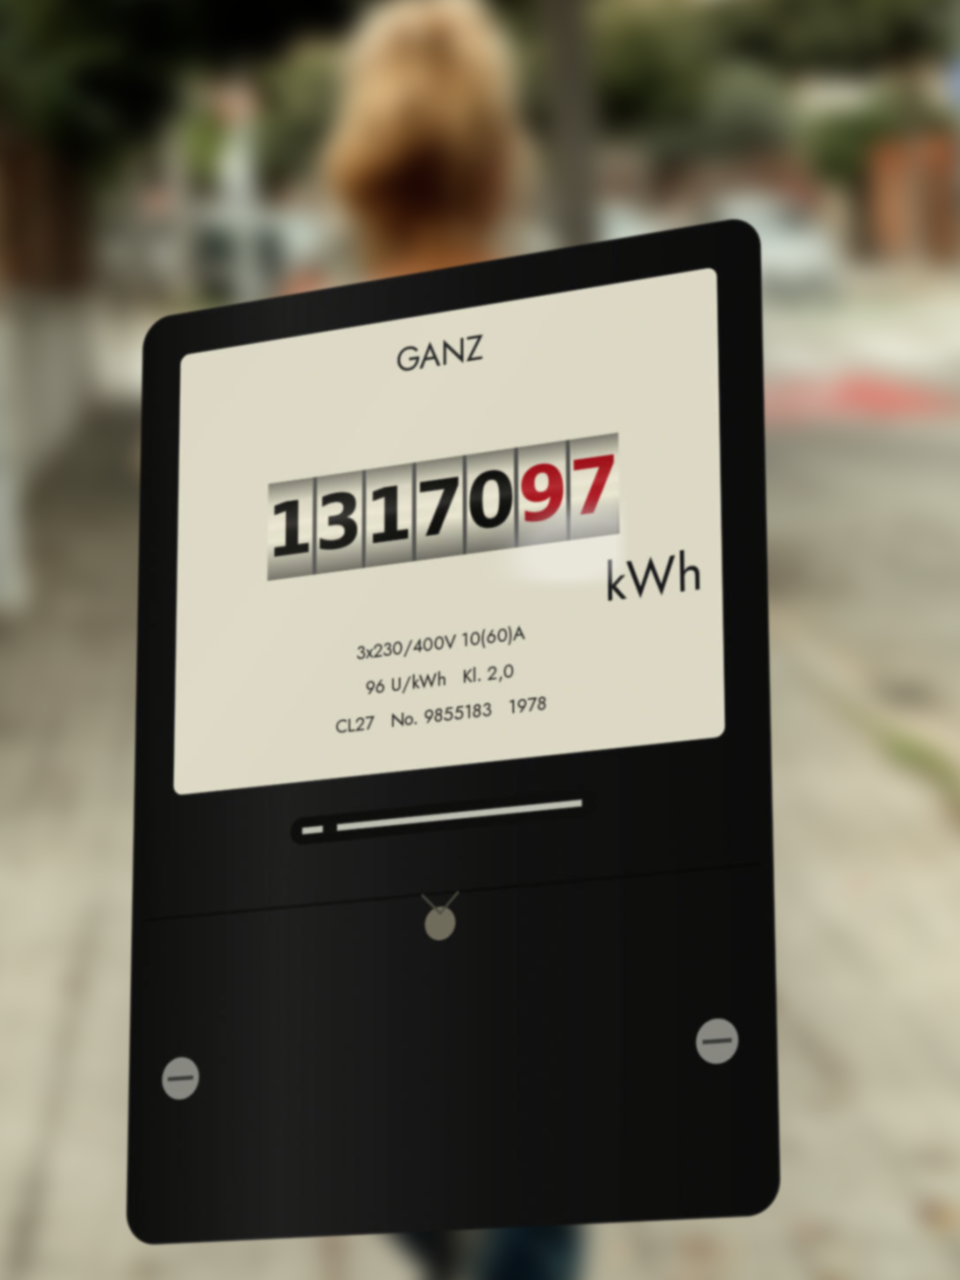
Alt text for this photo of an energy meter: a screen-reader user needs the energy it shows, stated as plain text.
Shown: 13170.97 kWh
